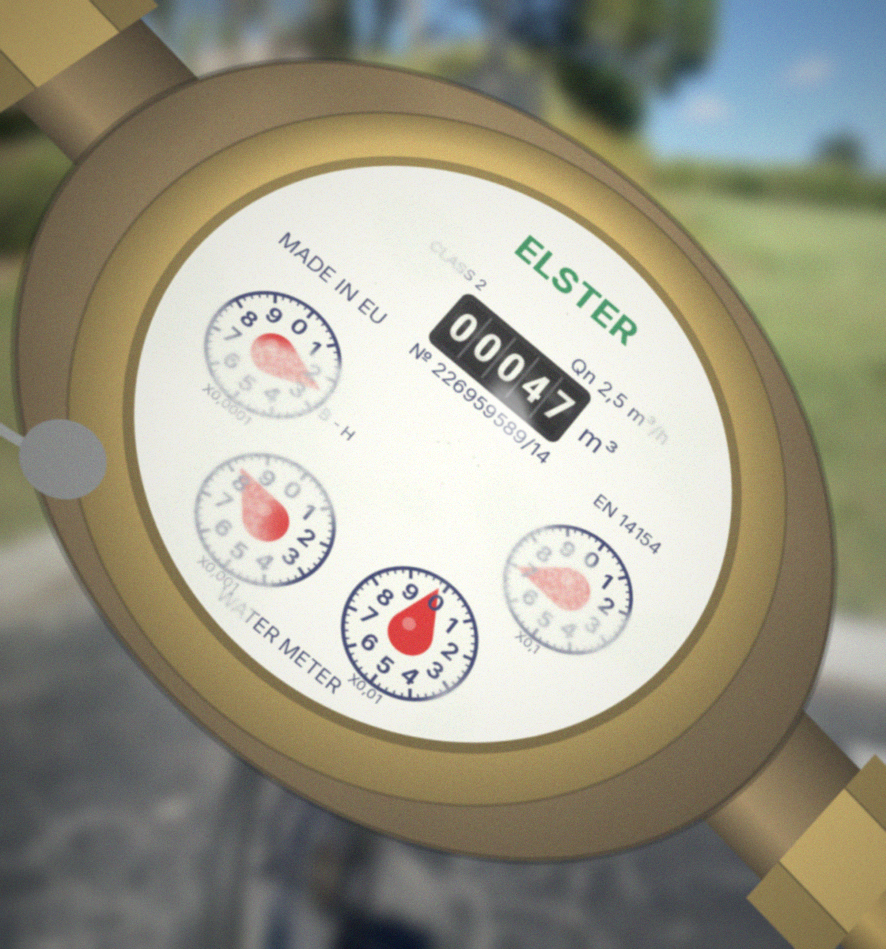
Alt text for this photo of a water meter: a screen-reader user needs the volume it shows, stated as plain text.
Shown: 47.6982 m³
